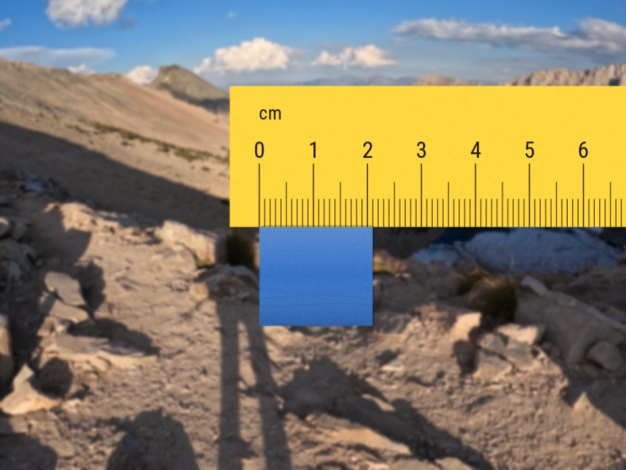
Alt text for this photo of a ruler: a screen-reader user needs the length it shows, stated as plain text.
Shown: 2.1 cm
